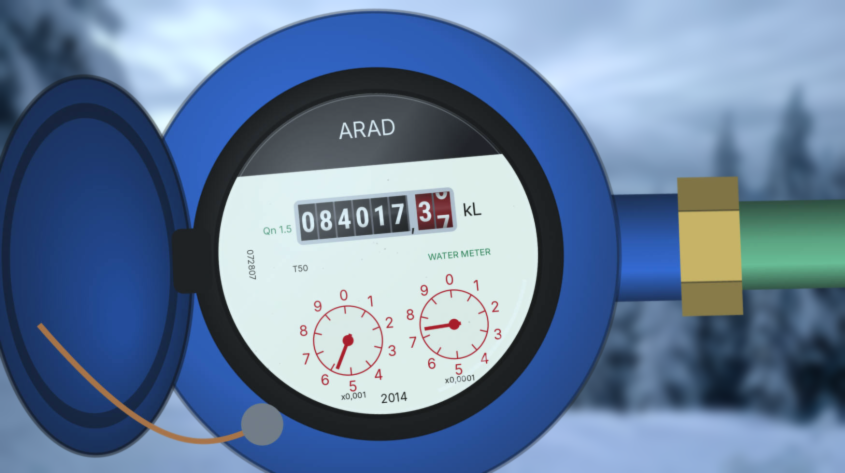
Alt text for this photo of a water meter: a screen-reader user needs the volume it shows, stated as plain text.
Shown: 84017.3657 kL
